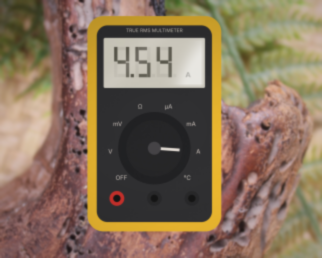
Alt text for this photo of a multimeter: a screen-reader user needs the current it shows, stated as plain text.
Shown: 4.54 A
